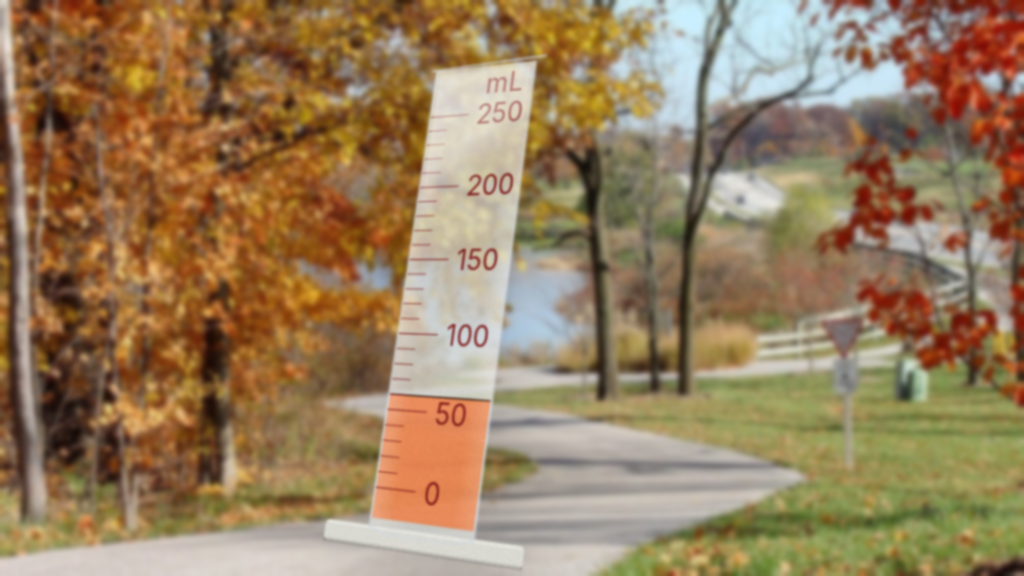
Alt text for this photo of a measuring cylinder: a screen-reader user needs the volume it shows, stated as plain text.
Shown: 60 mL
